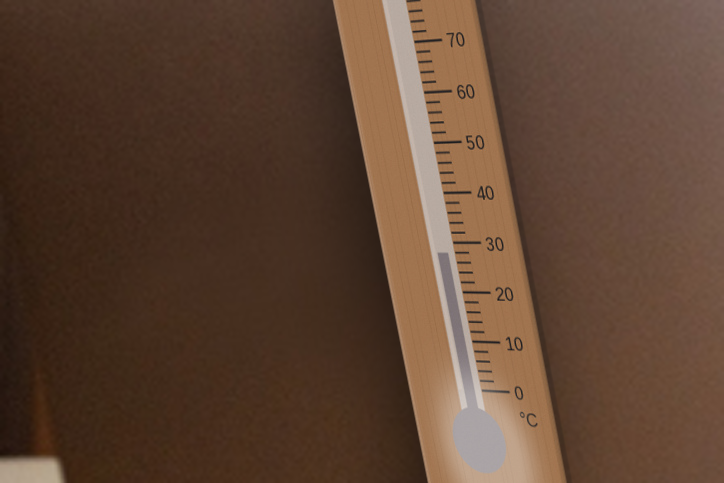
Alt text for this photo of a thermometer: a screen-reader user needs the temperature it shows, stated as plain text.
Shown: 28 °C
